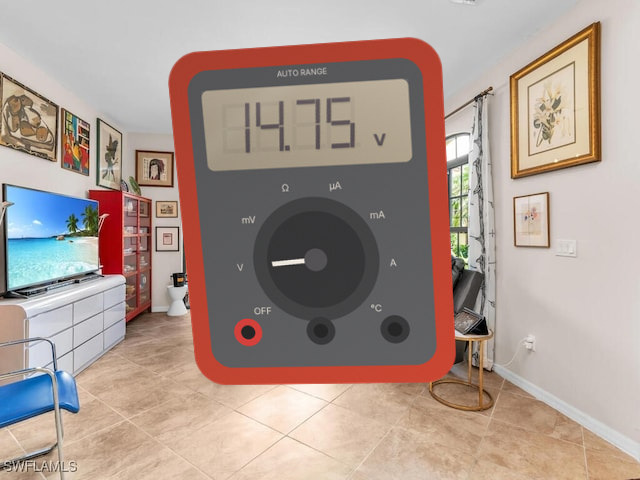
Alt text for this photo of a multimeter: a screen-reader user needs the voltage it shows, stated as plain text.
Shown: 14.75 V
